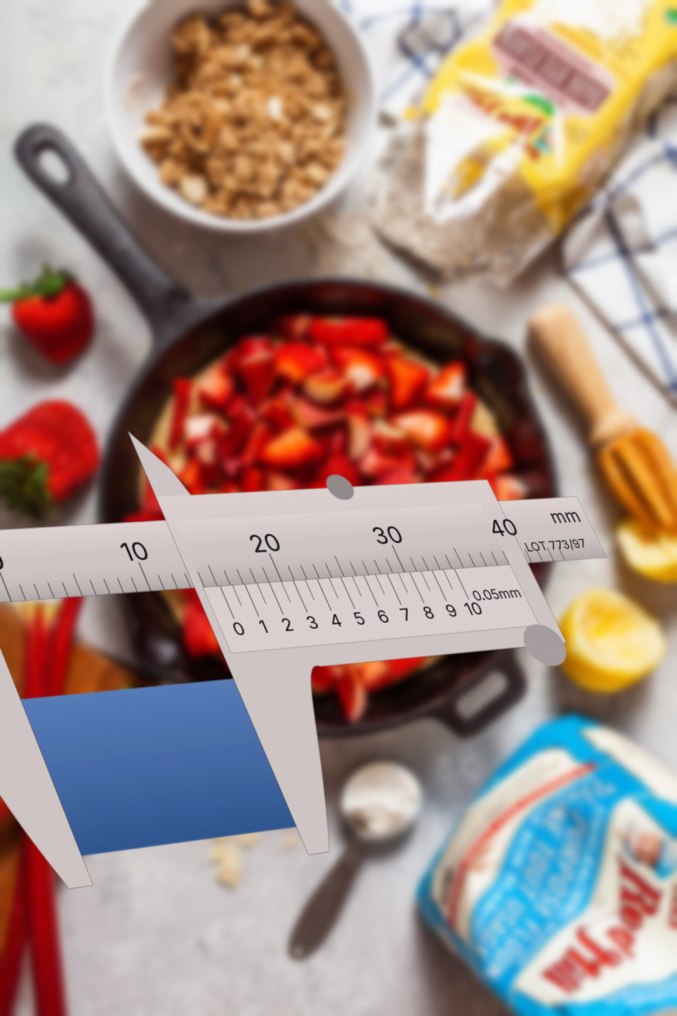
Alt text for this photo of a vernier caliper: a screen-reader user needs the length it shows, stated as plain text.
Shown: 15.2 mm
